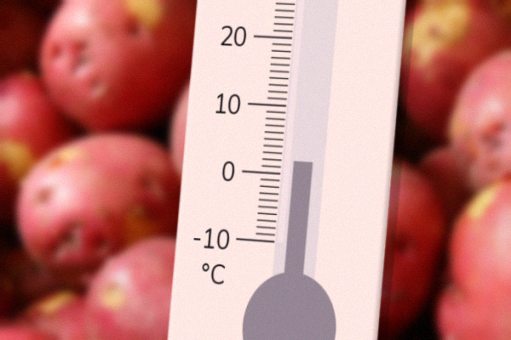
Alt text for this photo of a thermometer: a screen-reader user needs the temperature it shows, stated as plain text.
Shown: 2 °C
